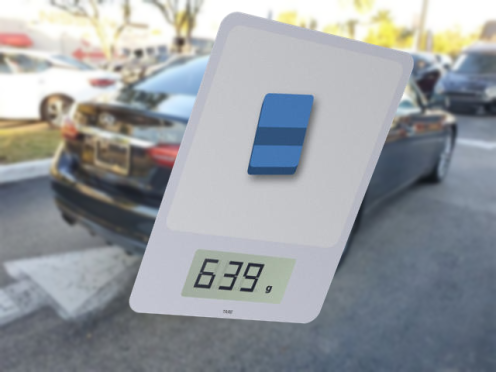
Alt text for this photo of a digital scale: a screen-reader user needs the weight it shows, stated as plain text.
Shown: 639 g
